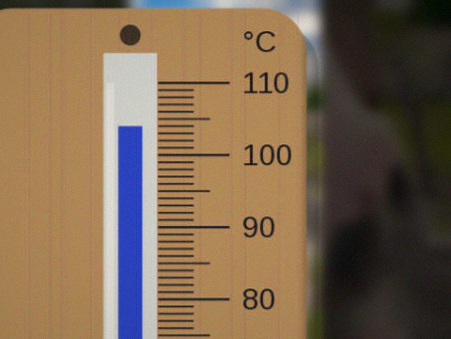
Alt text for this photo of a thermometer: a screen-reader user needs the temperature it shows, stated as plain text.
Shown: 104 °C
